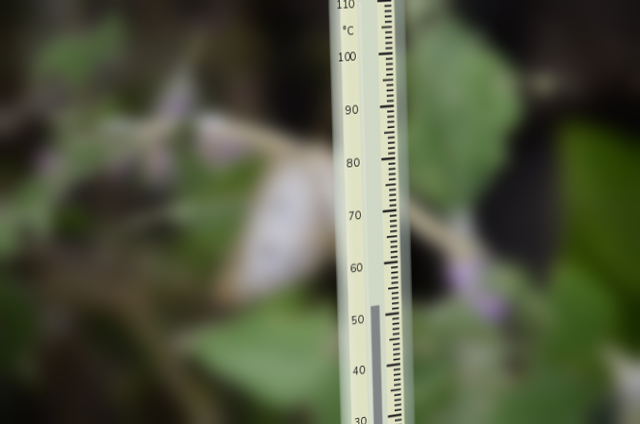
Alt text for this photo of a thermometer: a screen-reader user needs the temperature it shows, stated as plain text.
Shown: 52 °C
